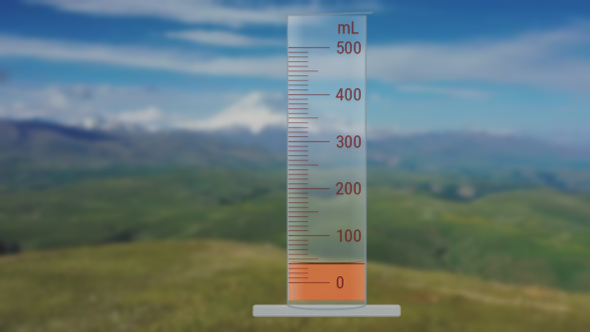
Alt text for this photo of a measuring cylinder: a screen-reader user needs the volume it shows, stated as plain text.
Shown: 40 mL
